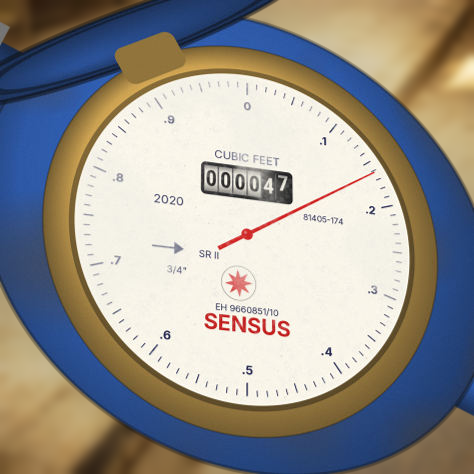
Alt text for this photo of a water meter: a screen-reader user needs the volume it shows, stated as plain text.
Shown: 47.16 ft³
